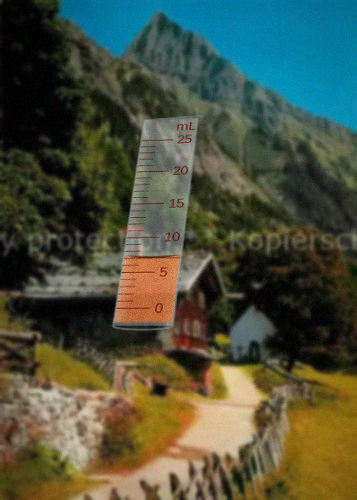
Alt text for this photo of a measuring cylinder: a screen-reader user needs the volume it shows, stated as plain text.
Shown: 7 mL
